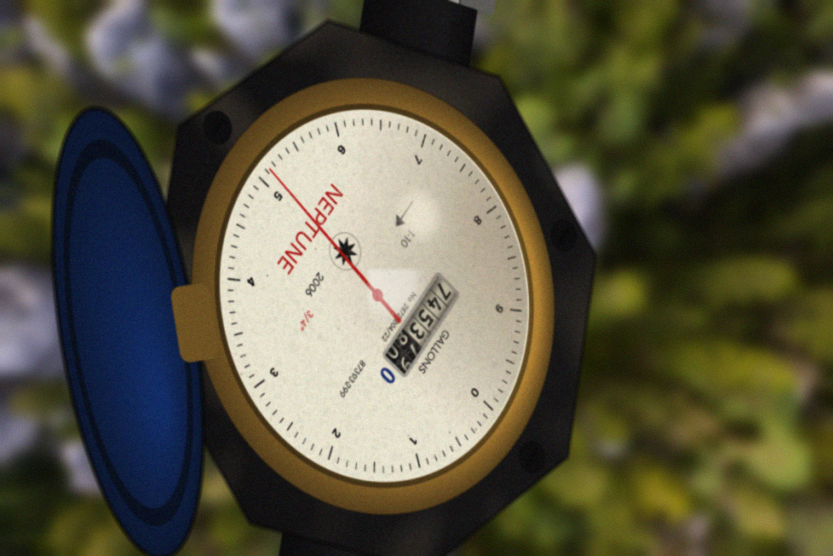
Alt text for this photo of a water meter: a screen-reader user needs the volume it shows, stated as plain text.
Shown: 7453795.1 gal
